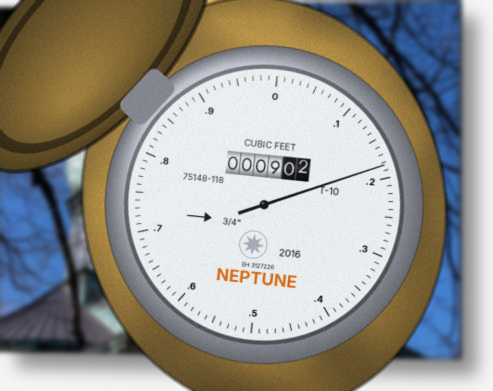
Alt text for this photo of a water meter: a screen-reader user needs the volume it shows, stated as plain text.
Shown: 902.18 ft³
